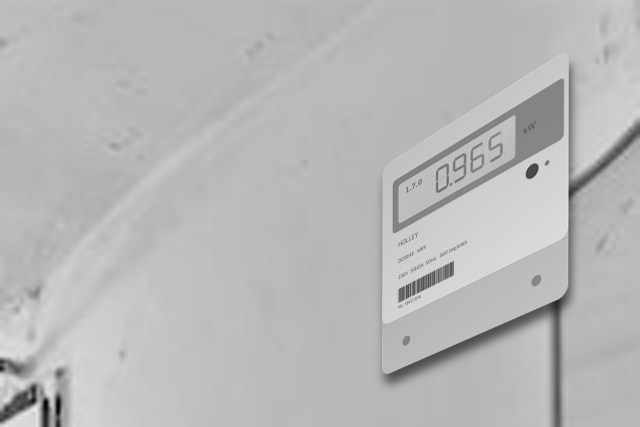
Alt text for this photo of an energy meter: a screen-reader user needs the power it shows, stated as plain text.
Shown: 0.965 kW
